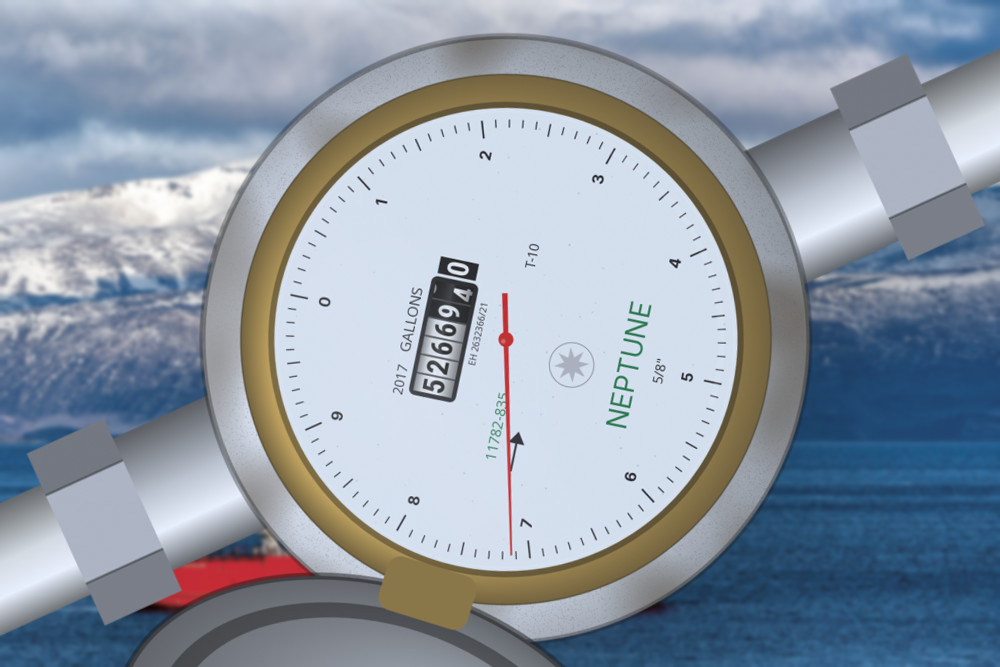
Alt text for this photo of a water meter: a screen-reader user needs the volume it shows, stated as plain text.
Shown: 5266937.1 gal
